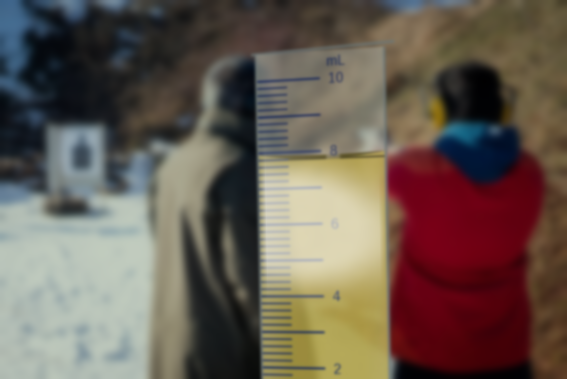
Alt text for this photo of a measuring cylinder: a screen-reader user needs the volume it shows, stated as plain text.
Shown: 7.8 mL
